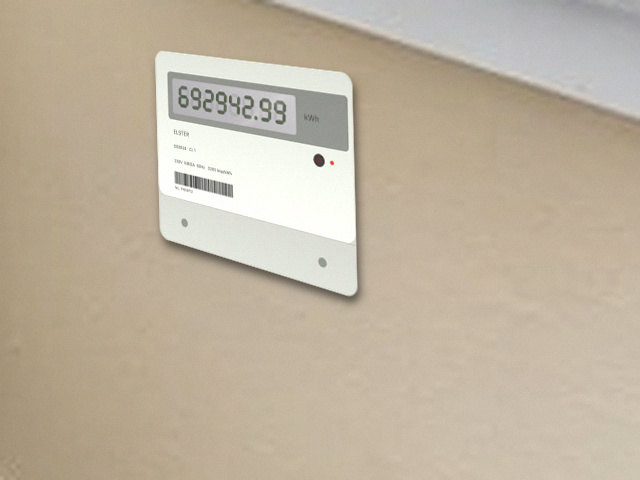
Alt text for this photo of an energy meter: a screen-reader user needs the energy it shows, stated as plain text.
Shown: 692942.99 kWh
